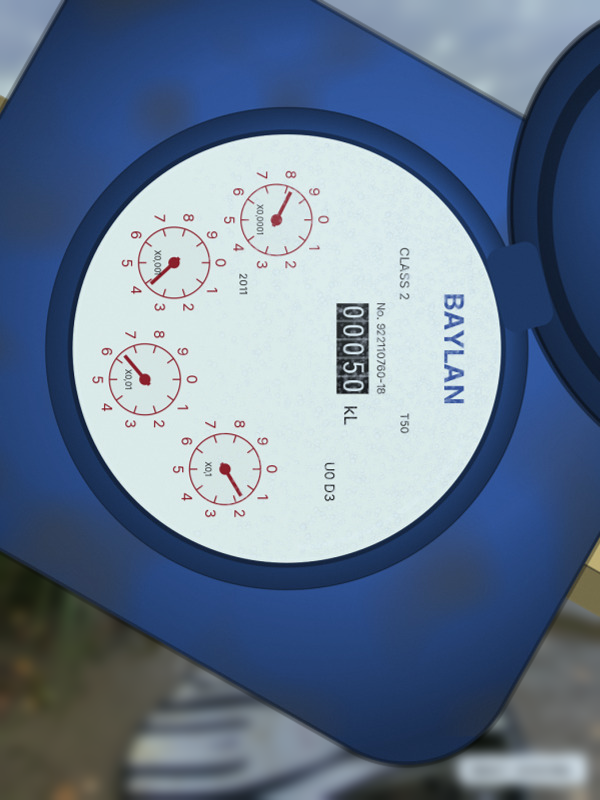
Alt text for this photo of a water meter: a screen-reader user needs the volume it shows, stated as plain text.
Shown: 50.1638 kL
